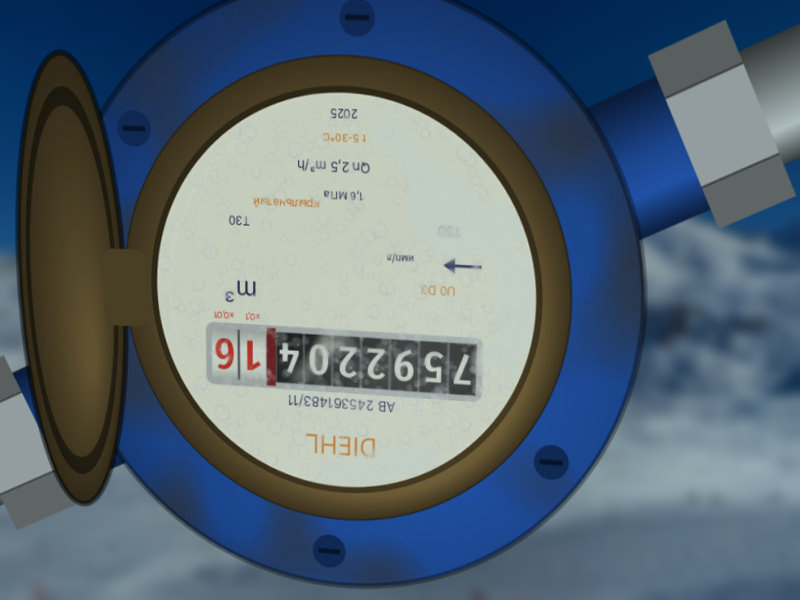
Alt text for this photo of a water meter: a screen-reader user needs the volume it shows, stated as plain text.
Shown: 7592204.16 m³
